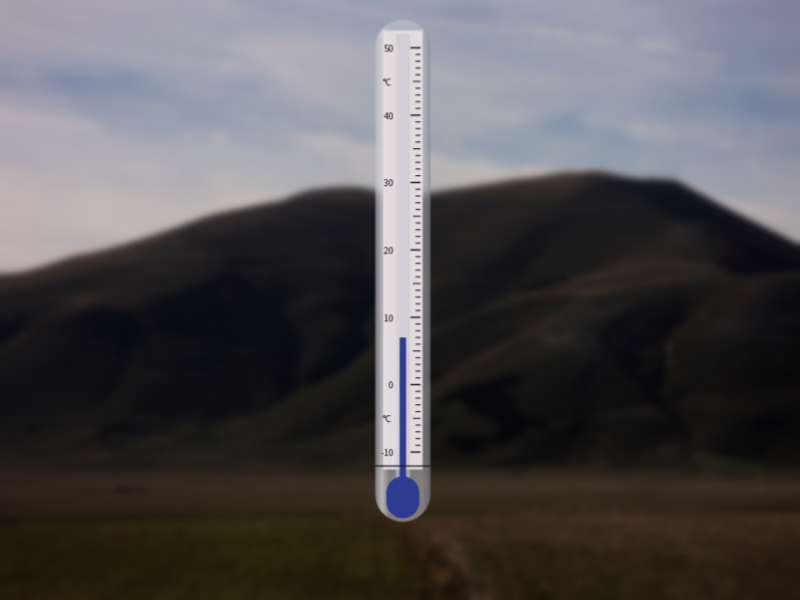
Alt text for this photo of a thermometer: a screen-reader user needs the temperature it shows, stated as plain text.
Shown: 7 °C
